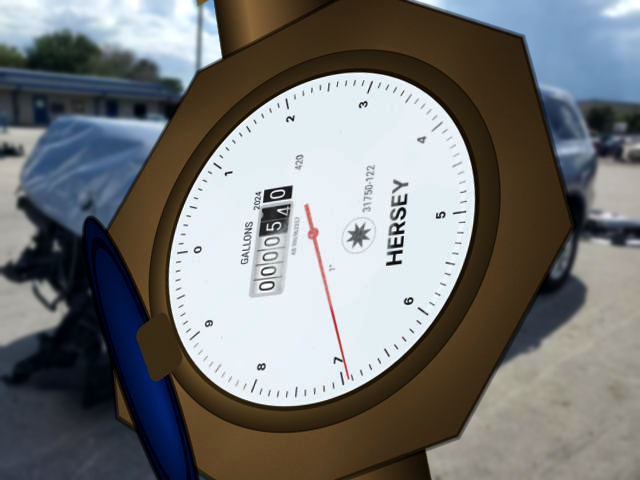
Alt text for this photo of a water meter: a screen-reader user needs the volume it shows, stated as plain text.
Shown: 536.9 gal
